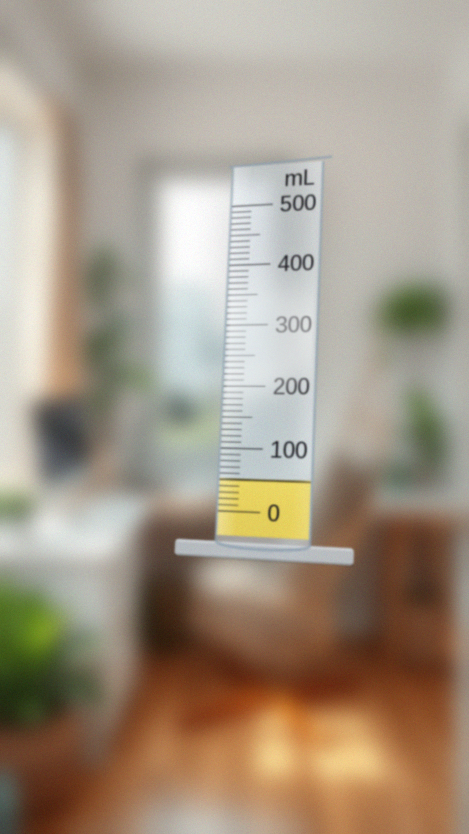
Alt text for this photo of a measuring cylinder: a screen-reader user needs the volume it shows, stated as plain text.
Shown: 50 mL
